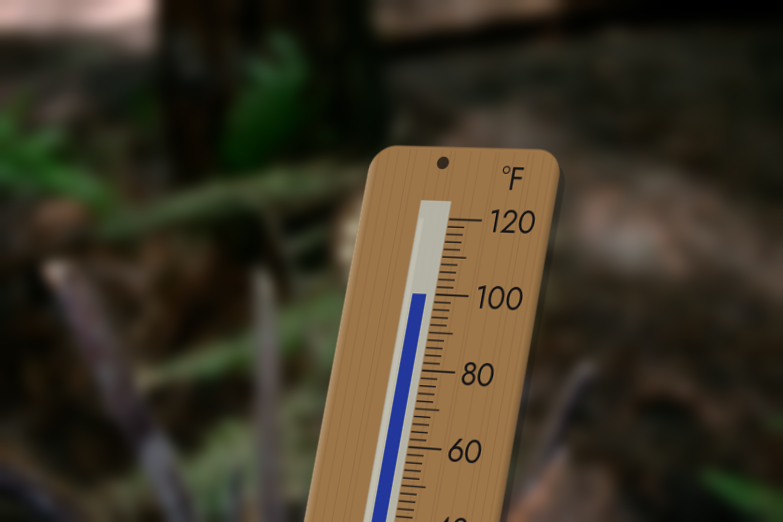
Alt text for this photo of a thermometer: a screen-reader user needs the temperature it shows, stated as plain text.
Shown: 100 °F
